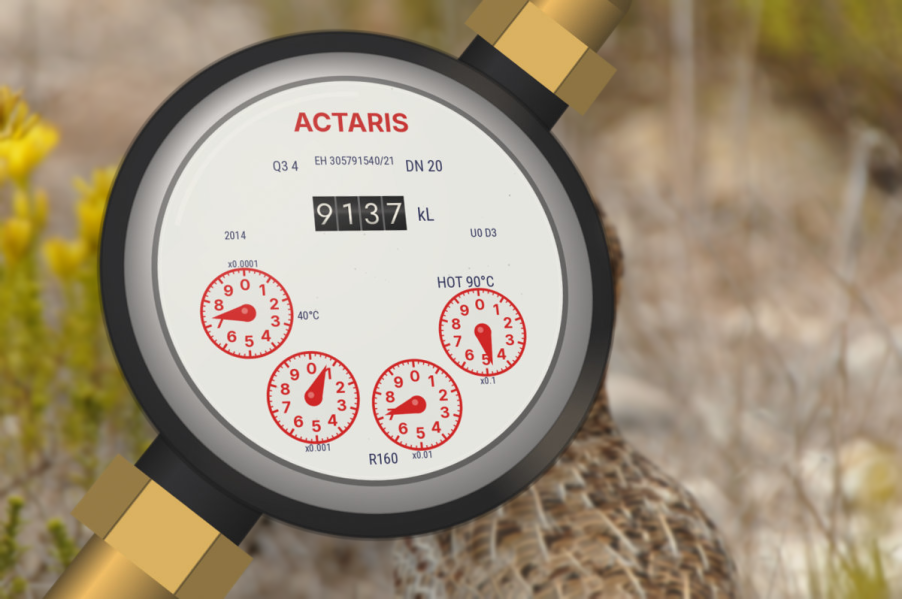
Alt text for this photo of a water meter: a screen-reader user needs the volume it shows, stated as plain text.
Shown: 9137.4707 kL
